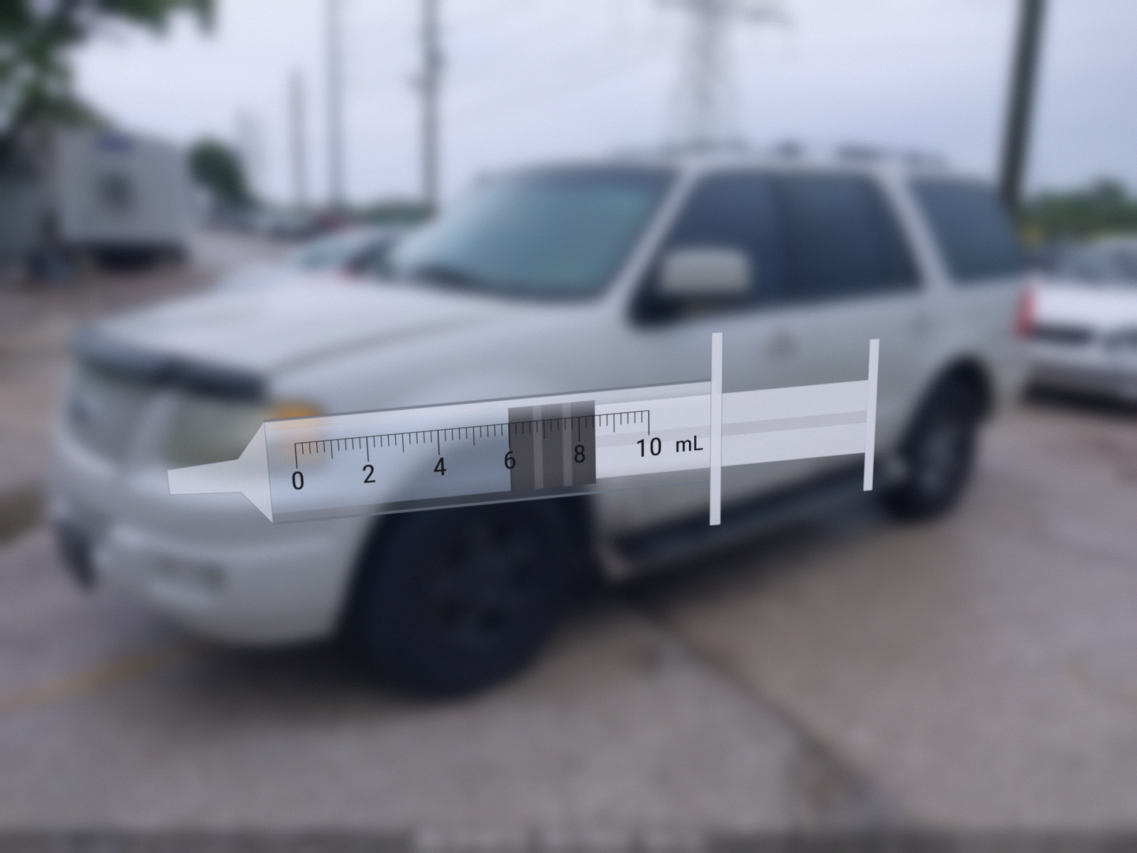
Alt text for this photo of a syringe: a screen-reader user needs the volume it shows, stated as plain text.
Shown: 6 mL
